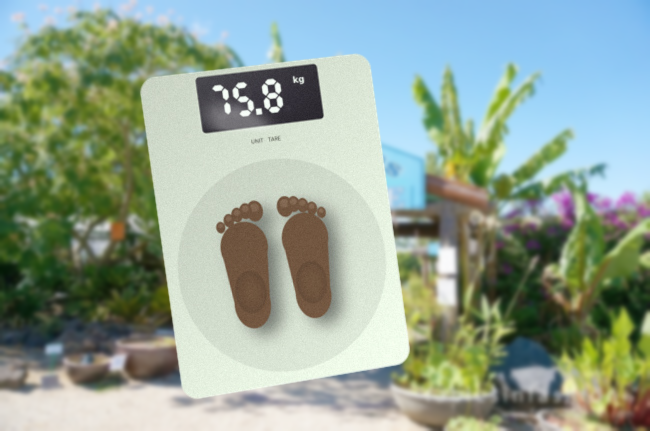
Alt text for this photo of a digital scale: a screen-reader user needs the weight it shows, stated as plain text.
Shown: 75.8 kg
